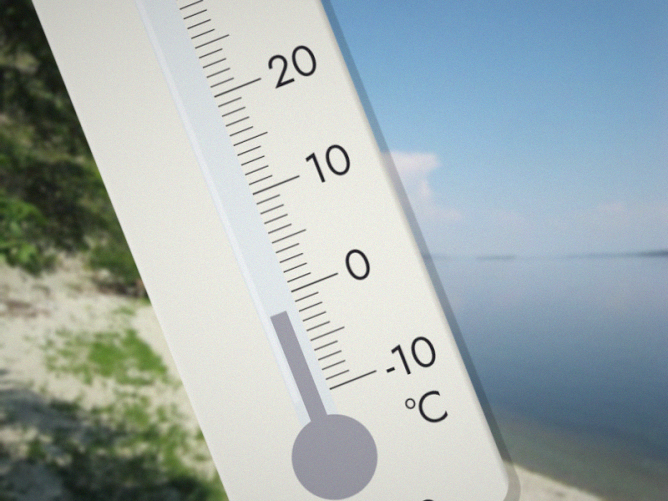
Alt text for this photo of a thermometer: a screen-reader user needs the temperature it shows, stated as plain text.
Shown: -1.5 °C
